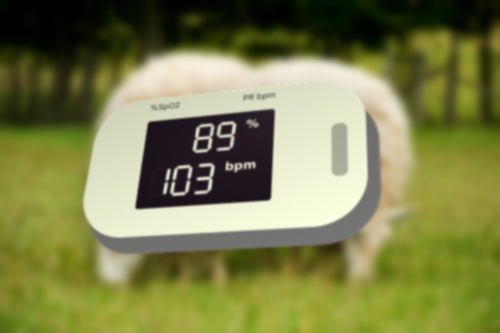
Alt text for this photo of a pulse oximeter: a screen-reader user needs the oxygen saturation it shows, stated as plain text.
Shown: 89 %
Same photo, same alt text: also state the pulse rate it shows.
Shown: 103 bpm
